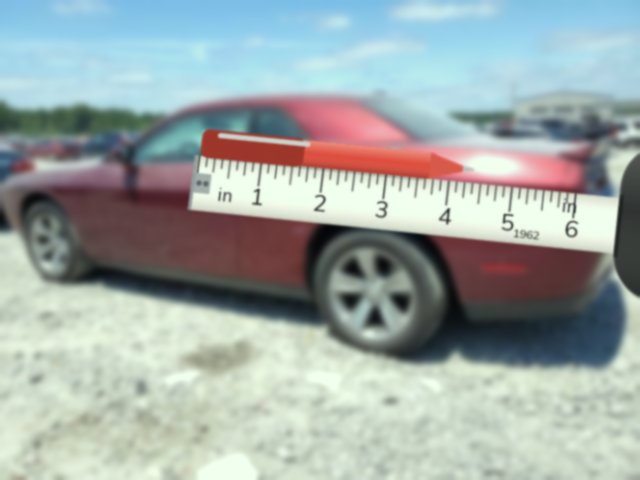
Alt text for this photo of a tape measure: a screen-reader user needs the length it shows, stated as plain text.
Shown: 4.375 in
